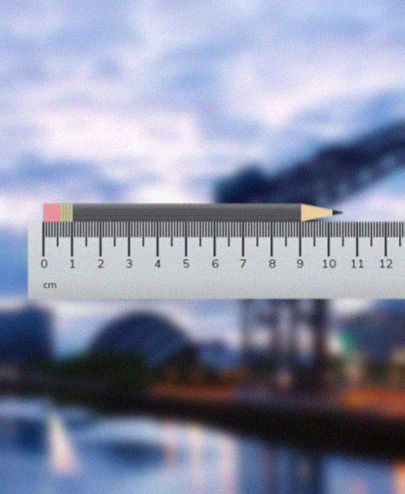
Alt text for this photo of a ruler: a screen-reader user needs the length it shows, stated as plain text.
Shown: 10.5 cm
